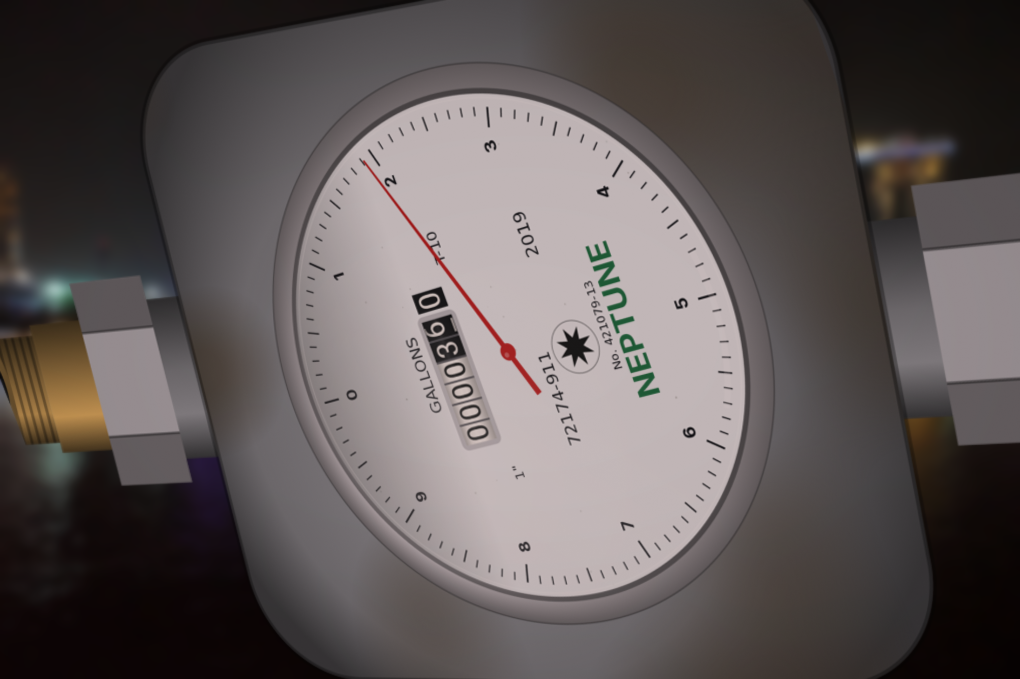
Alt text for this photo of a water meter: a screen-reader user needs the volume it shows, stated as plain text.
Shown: 361.9 gal
